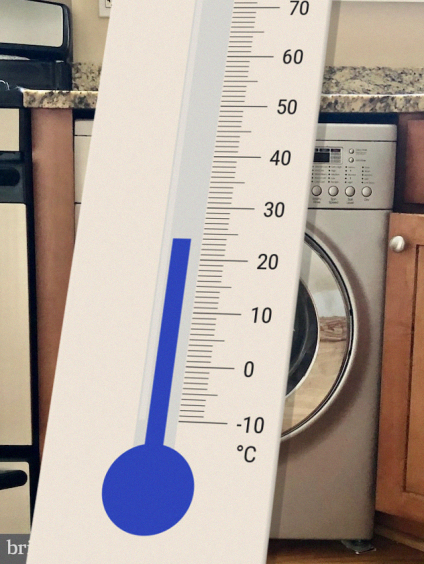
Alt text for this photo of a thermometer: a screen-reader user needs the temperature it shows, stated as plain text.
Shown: 24 °C
